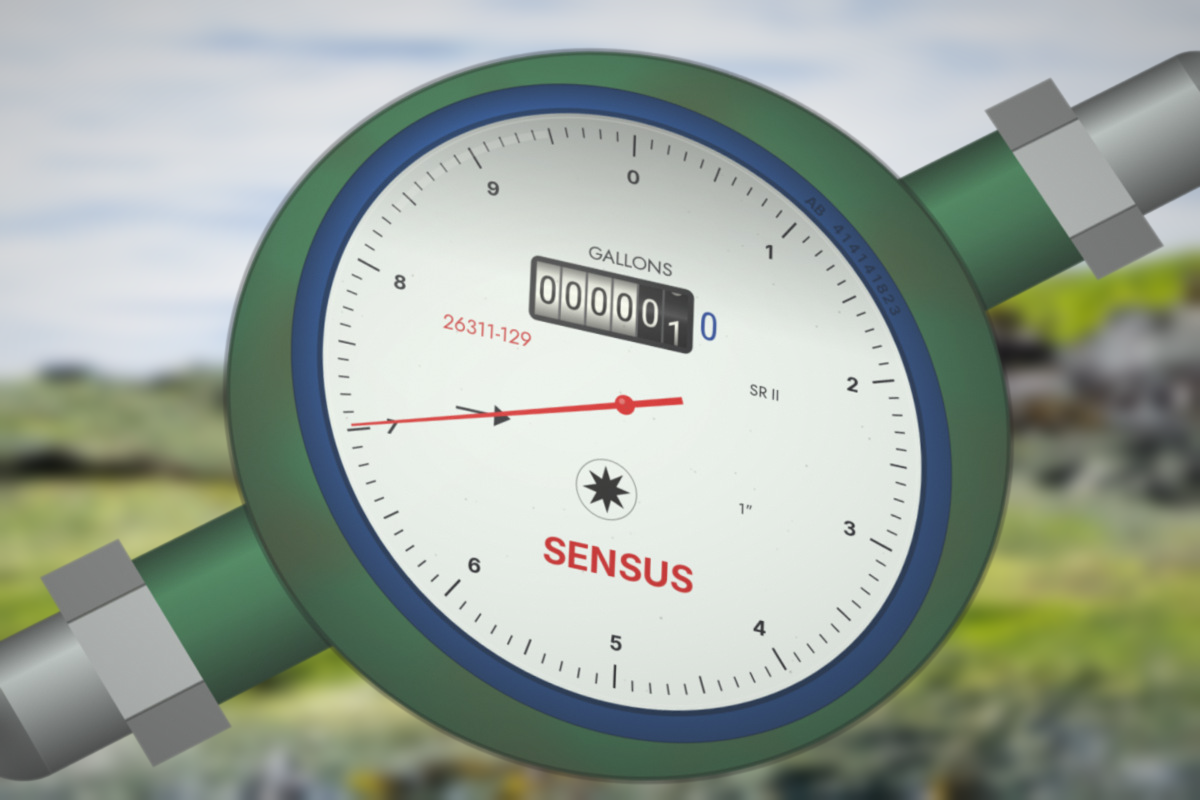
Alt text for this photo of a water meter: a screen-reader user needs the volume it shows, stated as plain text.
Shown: 7.0 gal
